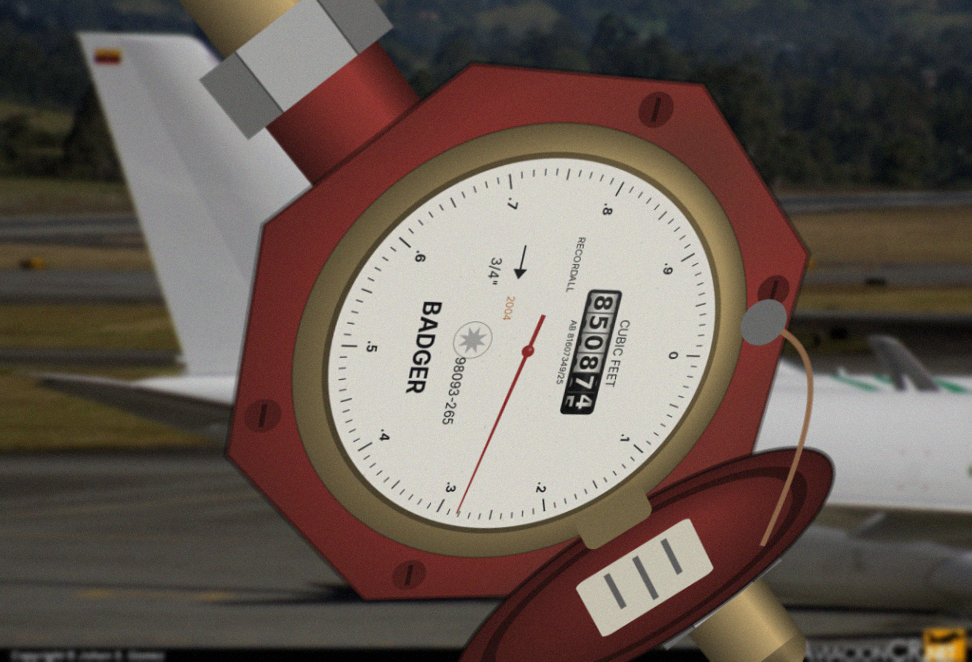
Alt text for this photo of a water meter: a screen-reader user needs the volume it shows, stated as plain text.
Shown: 850874.28 ft³
